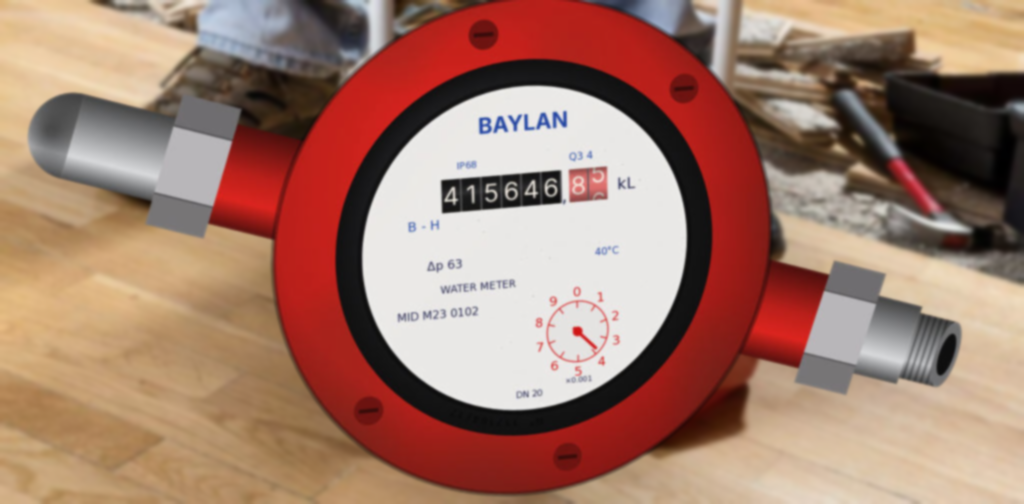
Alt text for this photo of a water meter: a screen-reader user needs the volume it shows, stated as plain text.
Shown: 415646.853 kL
